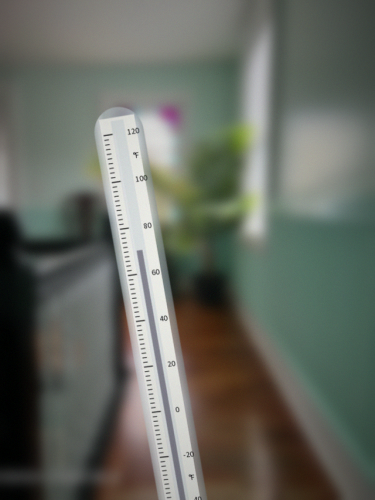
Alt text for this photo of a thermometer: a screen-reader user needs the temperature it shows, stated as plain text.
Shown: 70 °F
